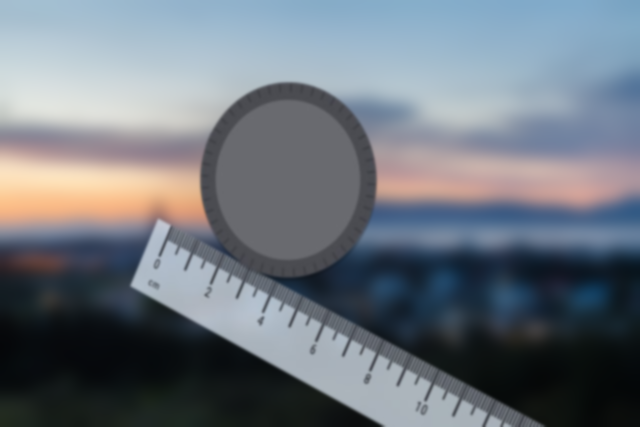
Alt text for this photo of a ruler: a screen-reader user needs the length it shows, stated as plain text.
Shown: 6 cm
